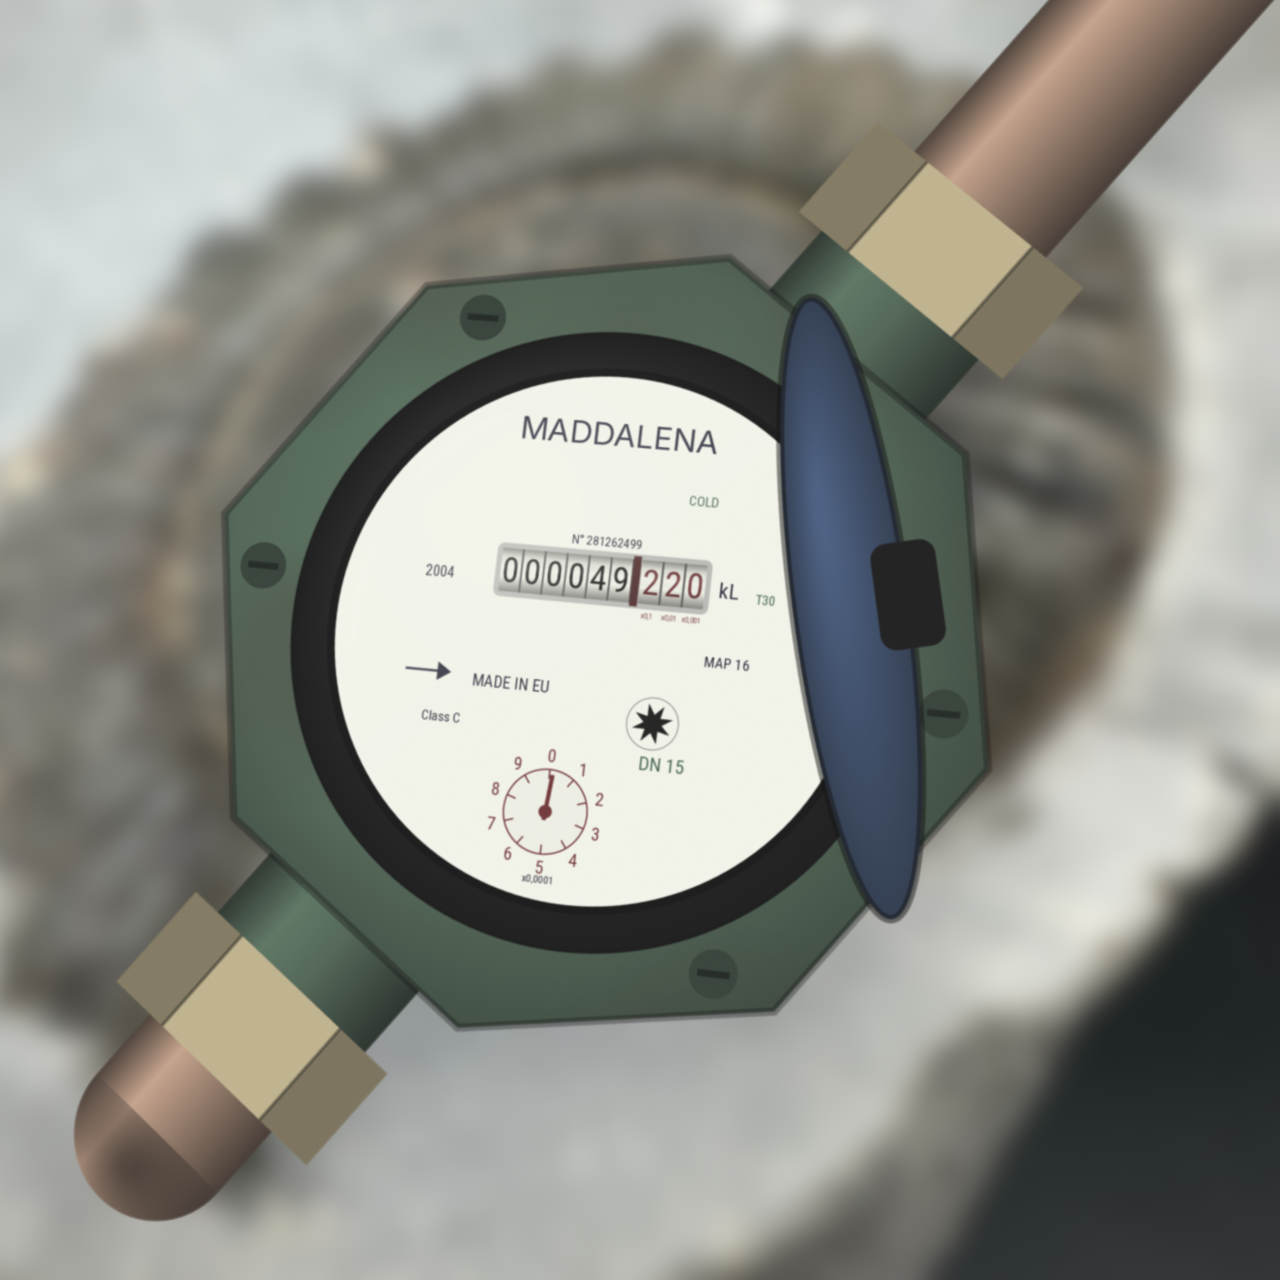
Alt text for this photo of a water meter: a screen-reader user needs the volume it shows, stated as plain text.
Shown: 49.2200 kL
